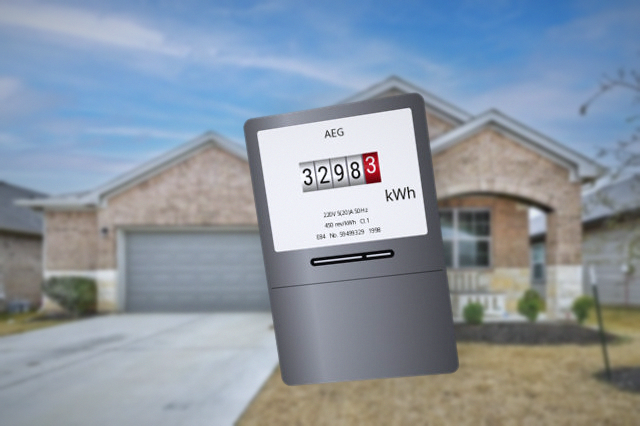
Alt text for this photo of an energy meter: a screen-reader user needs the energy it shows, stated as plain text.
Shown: 3298.3 kWh
